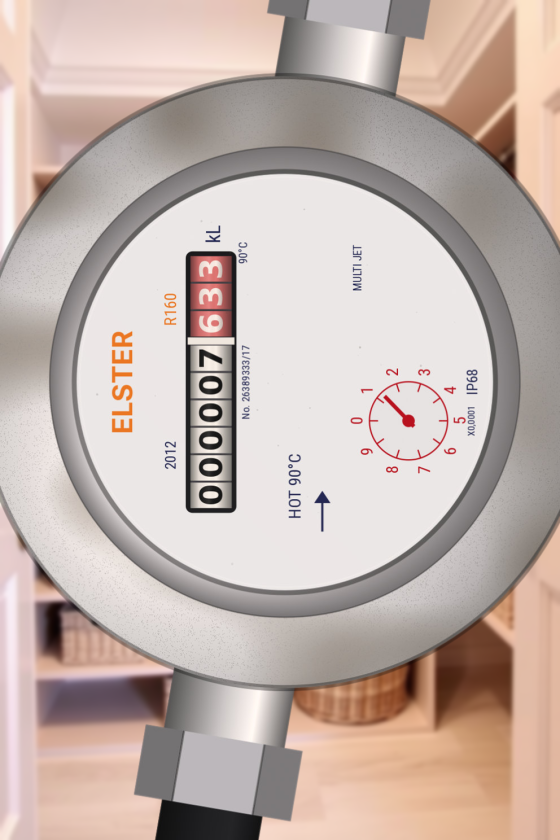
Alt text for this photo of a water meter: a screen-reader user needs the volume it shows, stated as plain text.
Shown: 7.6331 kL
